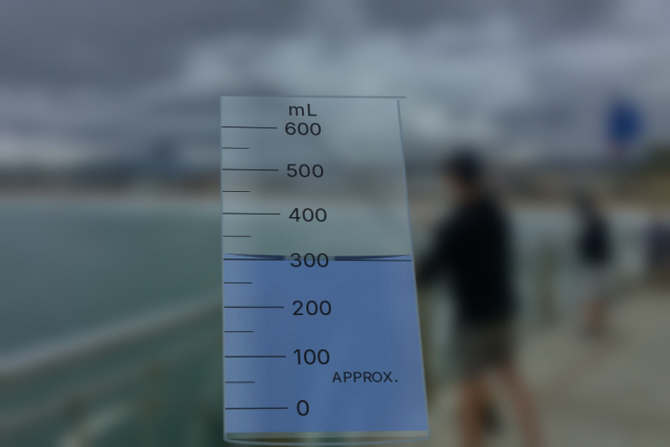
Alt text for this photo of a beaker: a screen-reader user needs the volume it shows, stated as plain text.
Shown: 300 mL
